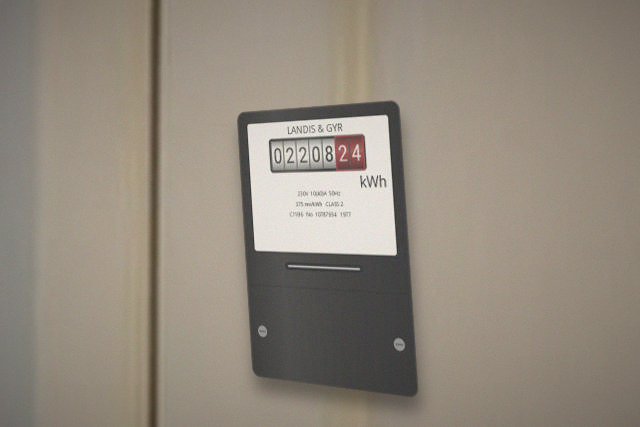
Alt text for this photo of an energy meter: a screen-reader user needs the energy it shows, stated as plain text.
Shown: 2208.24 kWh
